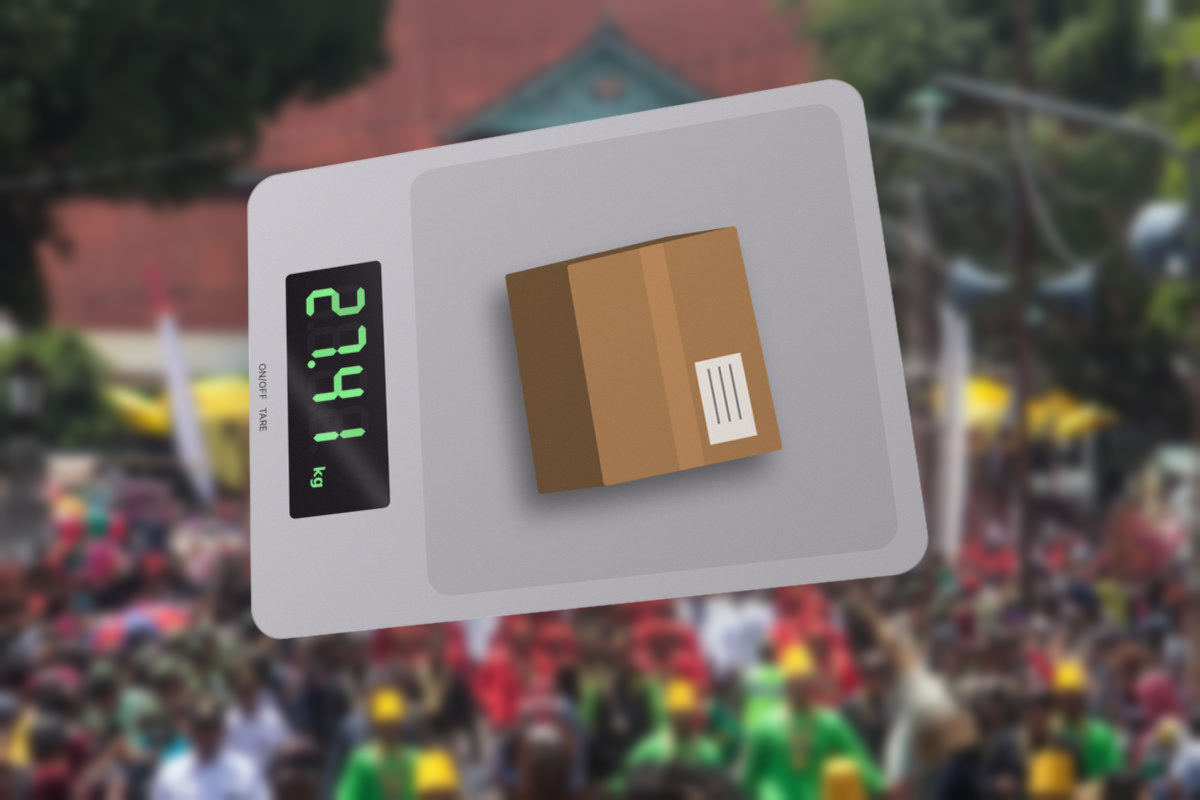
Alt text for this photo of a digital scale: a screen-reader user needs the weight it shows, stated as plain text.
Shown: 27.41 kg
